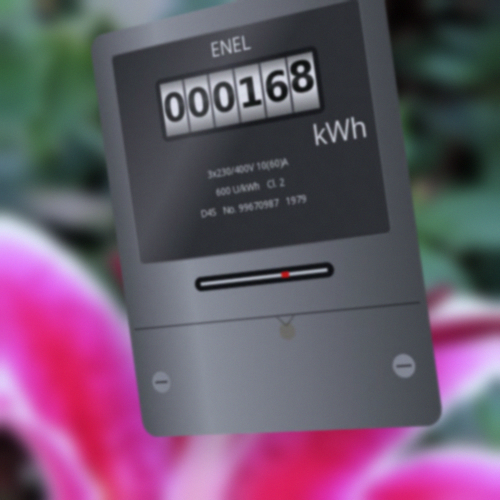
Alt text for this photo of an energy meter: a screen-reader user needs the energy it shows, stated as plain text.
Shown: 168 kWh
